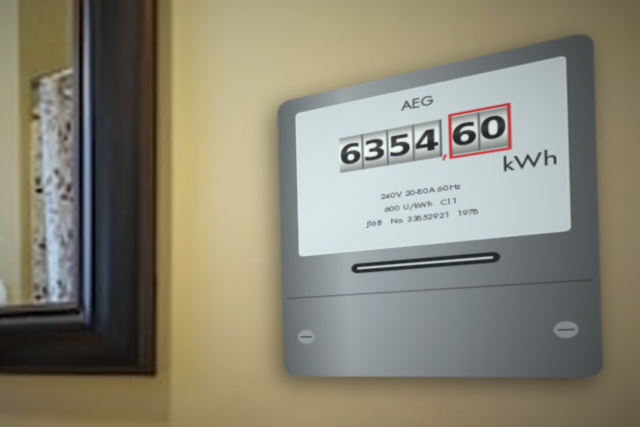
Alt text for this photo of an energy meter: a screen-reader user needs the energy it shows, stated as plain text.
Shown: 6354.60 kWh
